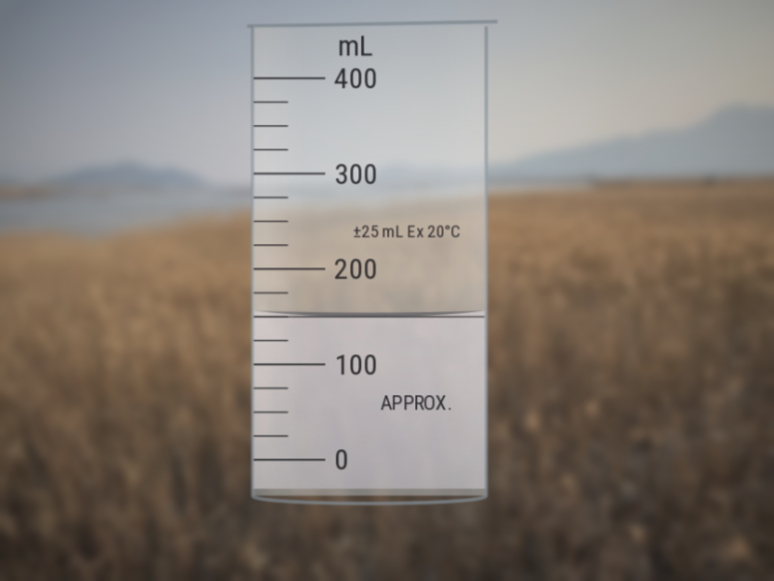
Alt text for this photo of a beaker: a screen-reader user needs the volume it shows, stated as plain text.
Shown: 150 mL
